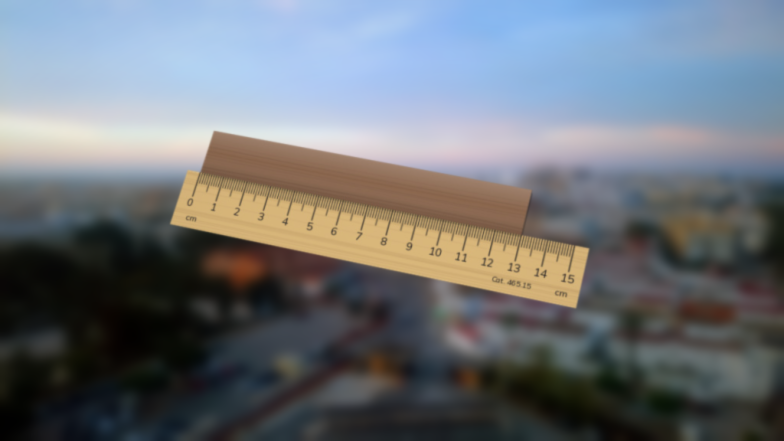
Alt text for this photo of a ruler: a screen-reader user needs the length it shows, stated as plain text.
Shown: 13 cm
